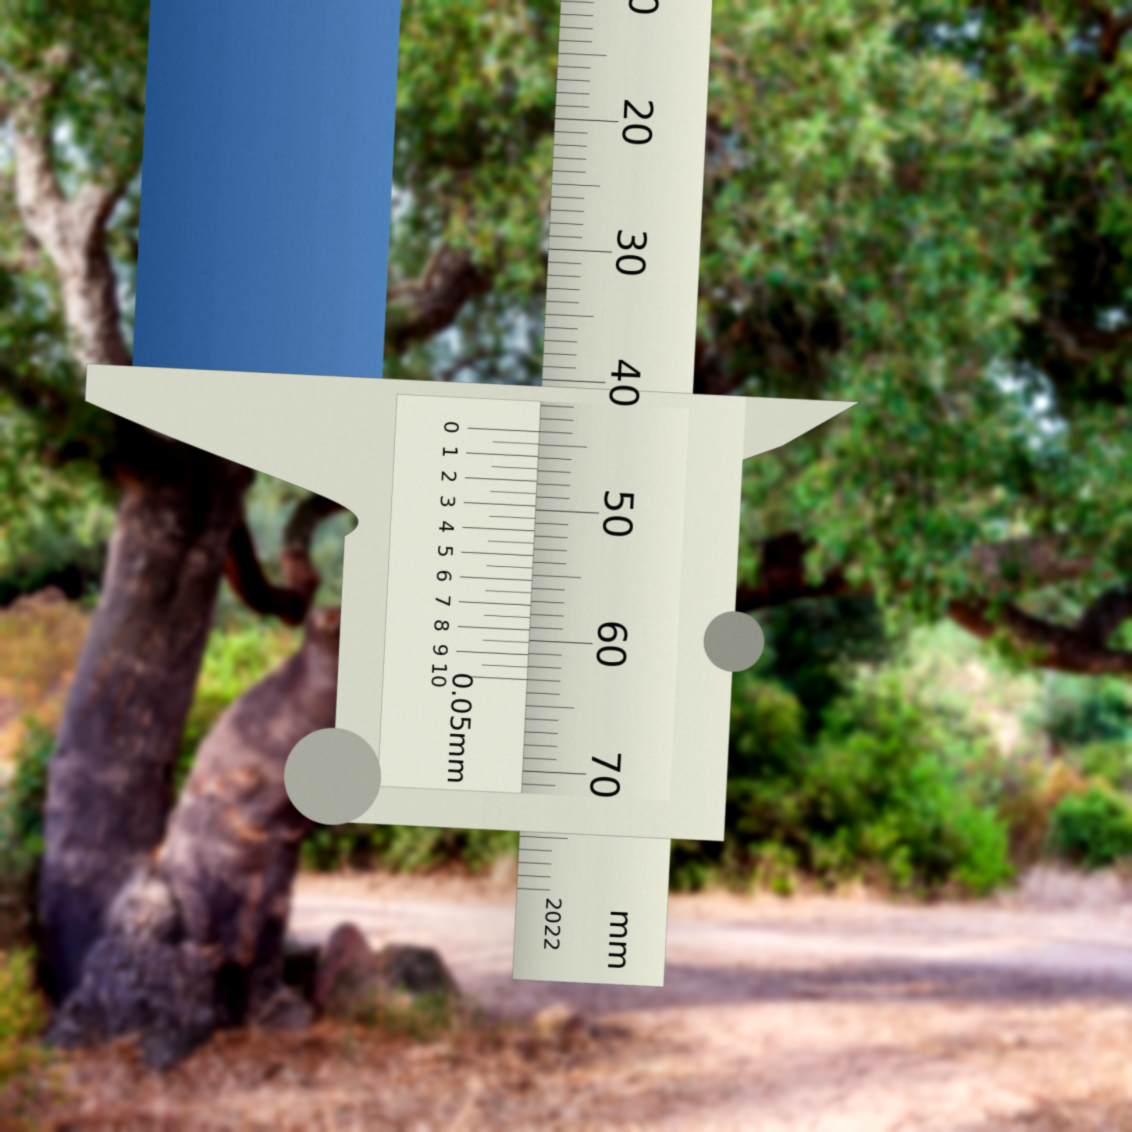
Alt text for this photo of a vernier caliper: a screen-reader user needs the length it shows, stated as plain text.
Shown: 44.0 mm
